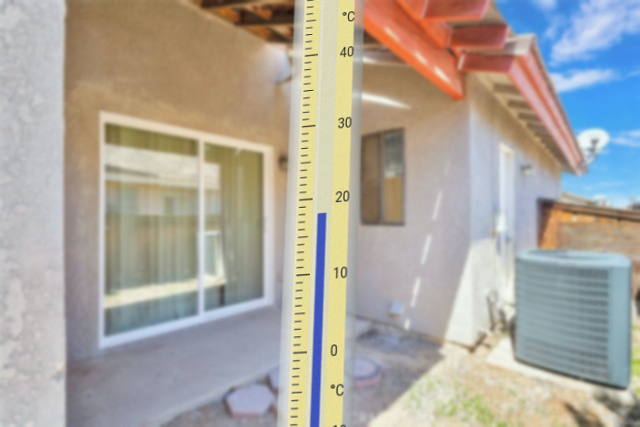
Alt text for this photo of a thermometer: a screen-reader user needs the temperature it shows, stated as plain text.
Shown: 18 °C
